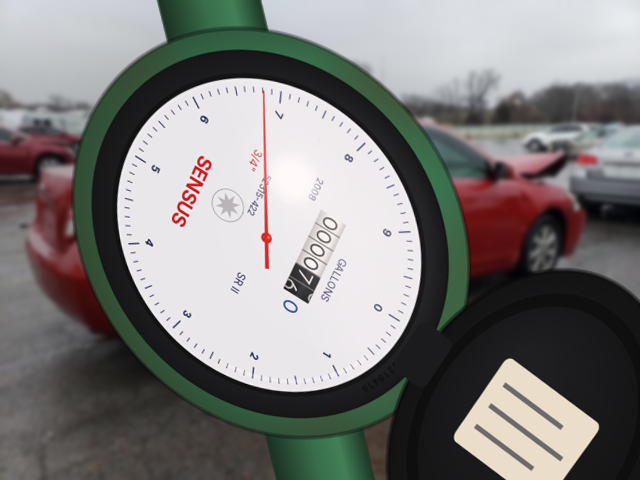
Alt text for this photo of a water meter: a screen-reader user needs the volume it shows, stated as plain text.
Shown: 756.8 gal
